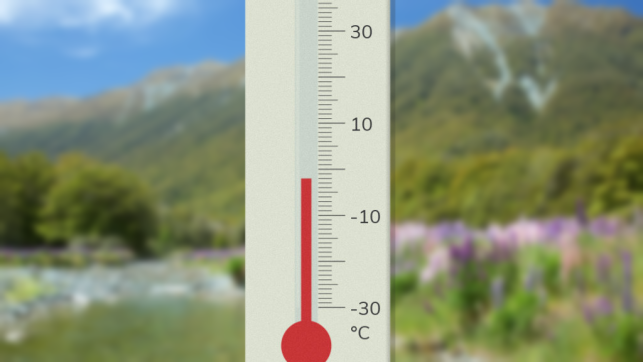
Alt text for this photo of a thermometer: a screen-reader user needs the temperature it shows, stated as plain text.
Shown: -2 °C
